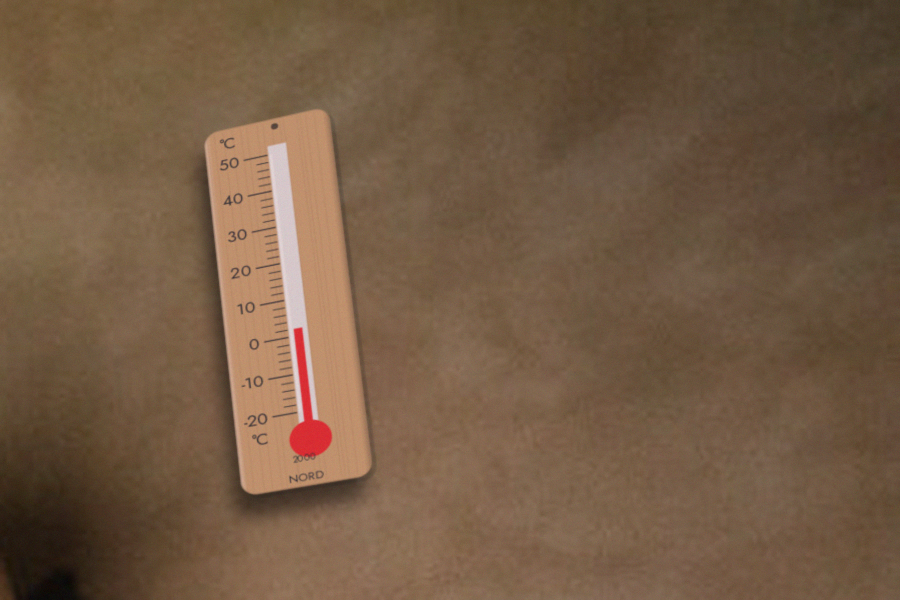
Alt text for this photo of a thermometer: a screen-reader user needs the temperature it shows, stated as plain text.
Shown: 2 °C
